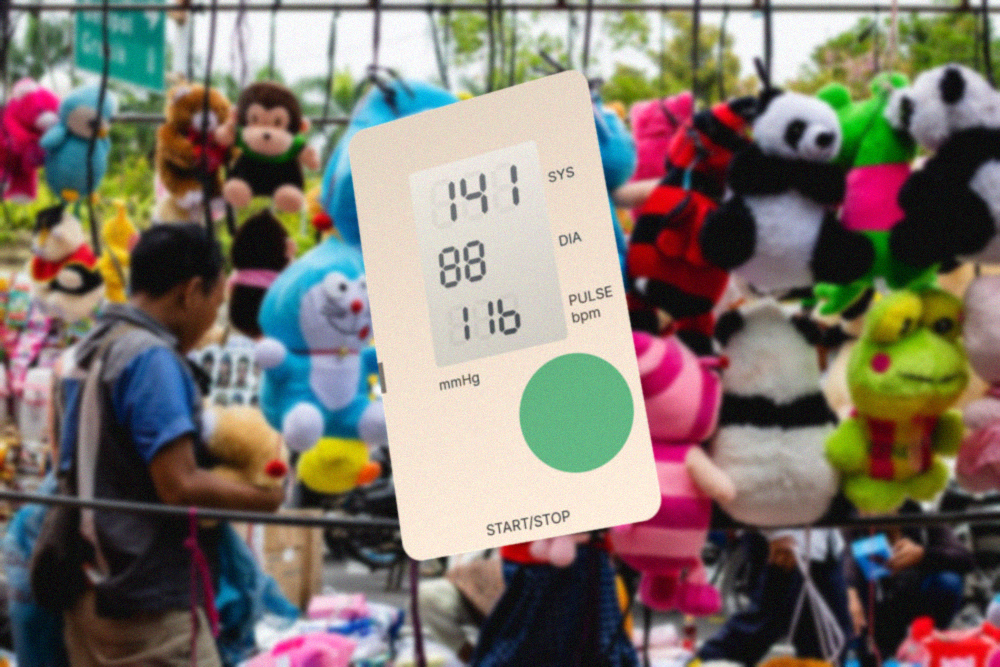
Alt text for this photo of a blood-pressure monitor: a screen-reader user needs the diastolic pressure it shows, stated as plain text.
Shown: 88 mmHg
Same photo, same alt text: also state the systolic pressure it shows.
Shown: 141 mmHg
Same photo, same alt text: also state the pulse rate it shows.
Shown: 116 bpm
